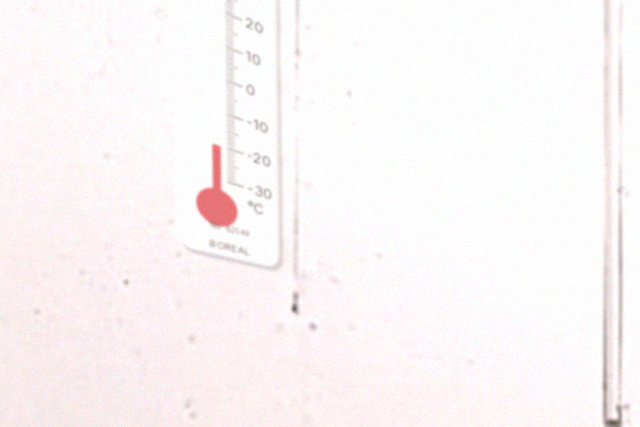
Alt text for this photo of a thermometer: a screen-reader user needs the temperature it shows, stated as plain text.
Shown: -20 °C
